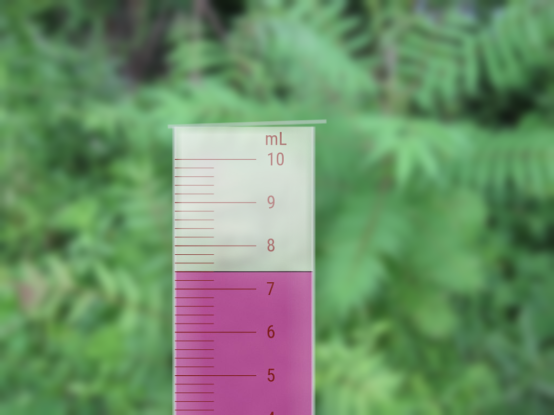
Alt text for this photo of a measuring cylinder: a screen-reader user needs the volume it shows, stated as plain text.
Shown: 7.4 mL
